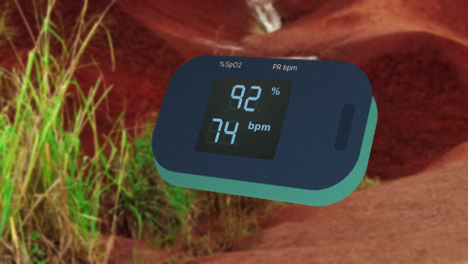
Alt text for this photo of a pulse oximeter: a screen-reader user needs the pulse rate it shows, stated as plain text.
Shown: 74 bpm
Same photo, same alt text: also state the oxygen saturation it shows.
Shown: 92 %
